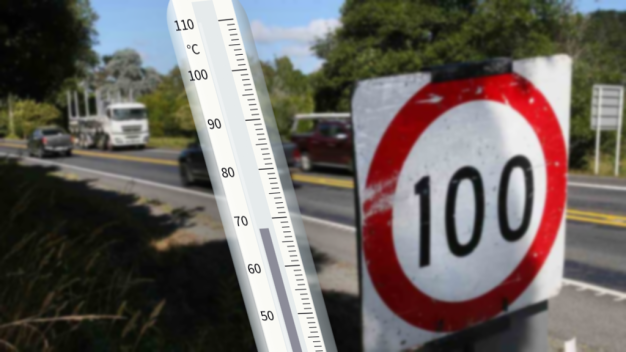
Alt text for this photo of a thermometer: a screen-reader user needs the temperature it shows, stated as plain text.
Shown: 68 °C
